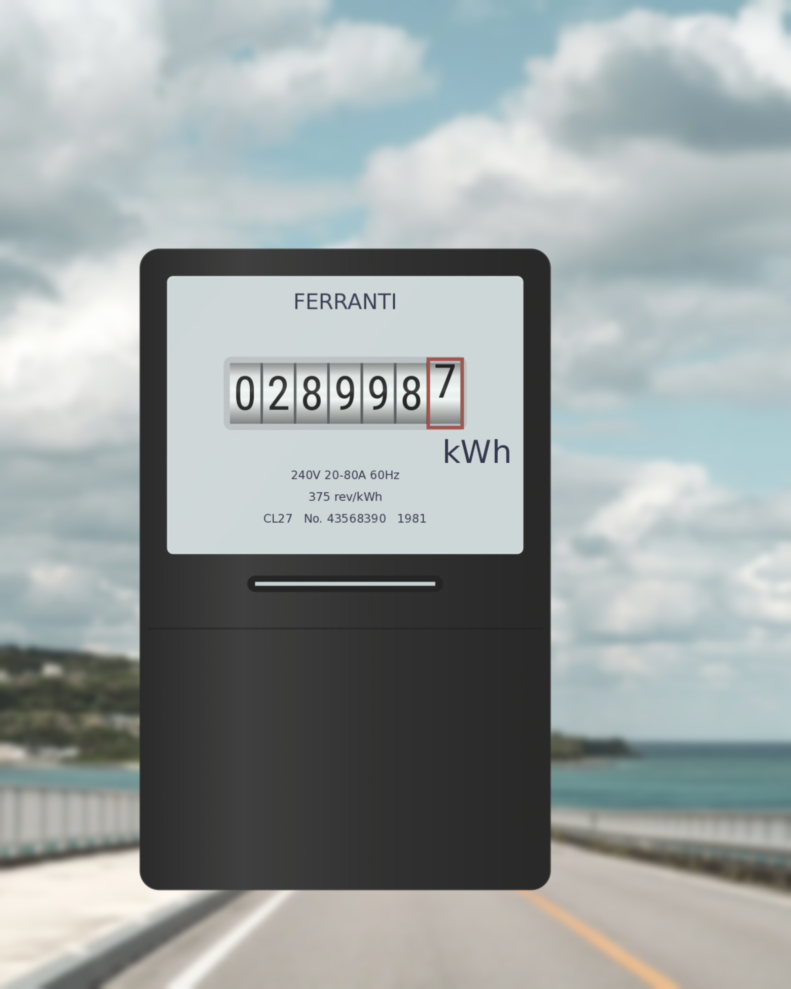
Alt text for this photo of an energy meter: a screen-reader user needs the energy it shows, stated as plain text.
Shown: 28998.7 kWh
